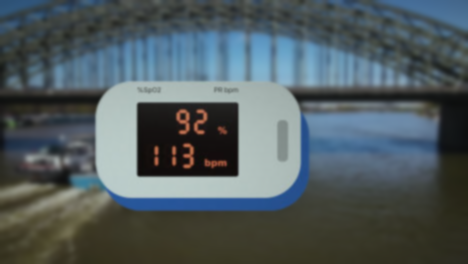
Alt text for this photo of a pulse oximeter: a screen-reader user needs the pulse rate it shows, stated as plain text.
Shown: 113 bpm
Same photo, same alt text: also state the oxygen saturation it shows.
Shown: 92 %
